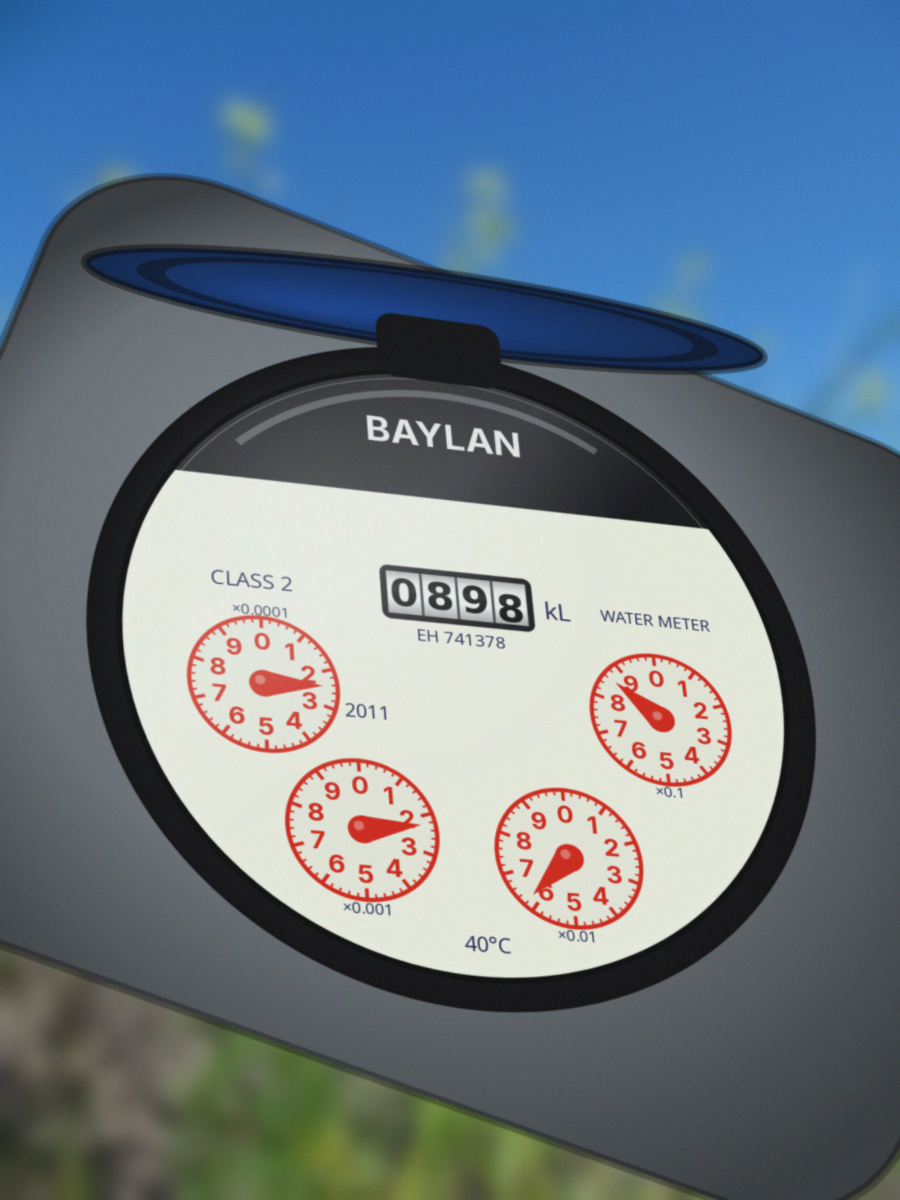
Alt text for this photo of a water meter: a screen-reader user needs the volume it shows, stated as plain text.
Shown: 897.8622 kL
